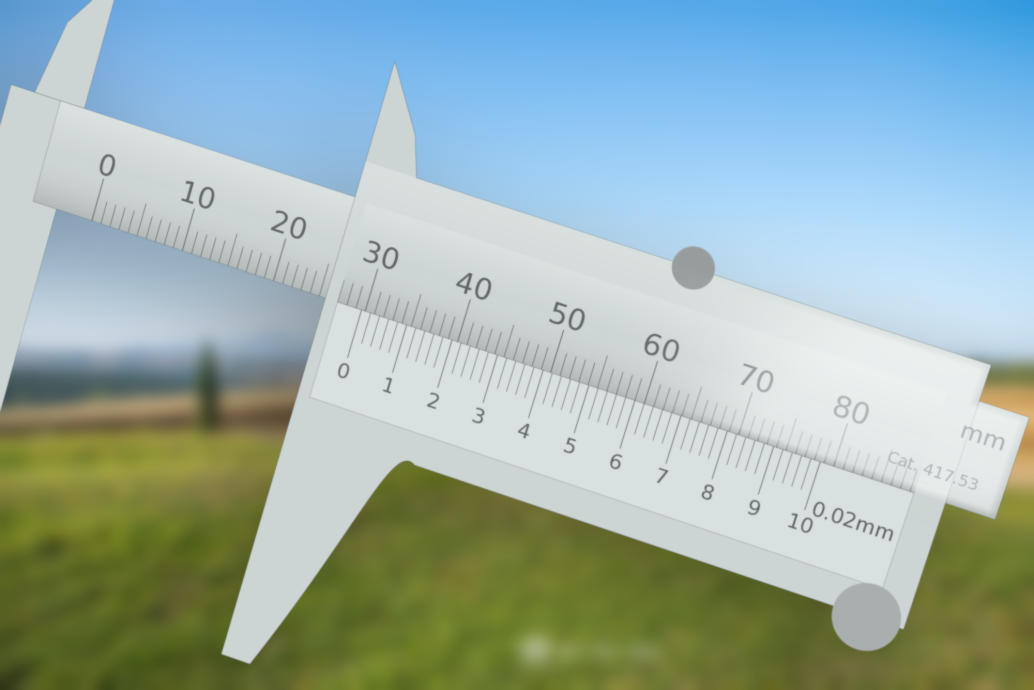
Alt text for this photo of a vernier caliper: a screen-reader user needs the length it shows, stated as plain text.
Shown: 29.6 mm
